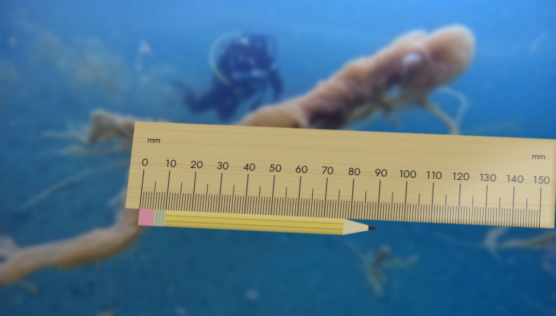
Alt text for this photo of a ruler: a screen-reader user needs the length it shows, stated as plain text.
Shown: 90 mm
